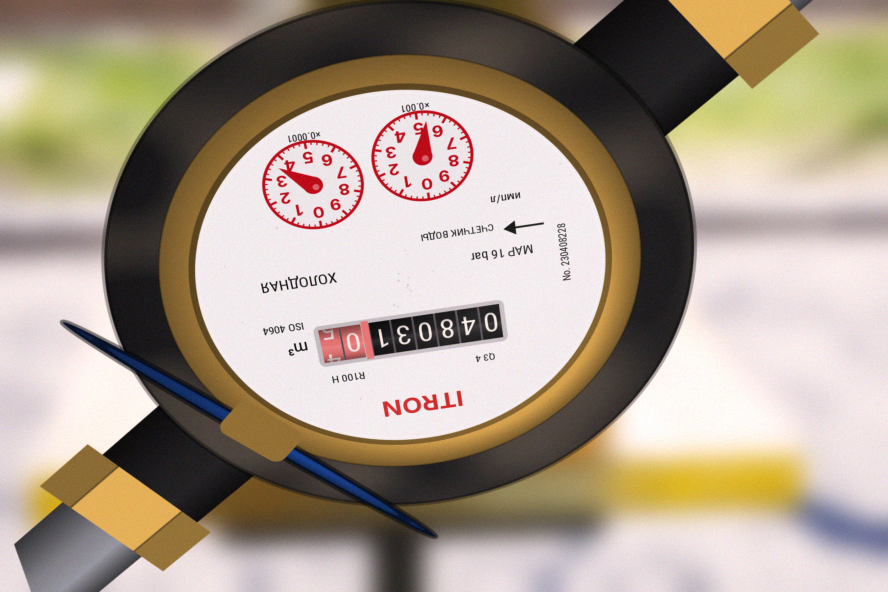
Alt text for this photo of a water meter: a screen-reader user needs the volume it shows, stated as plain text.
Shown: 48031.0453 m³
